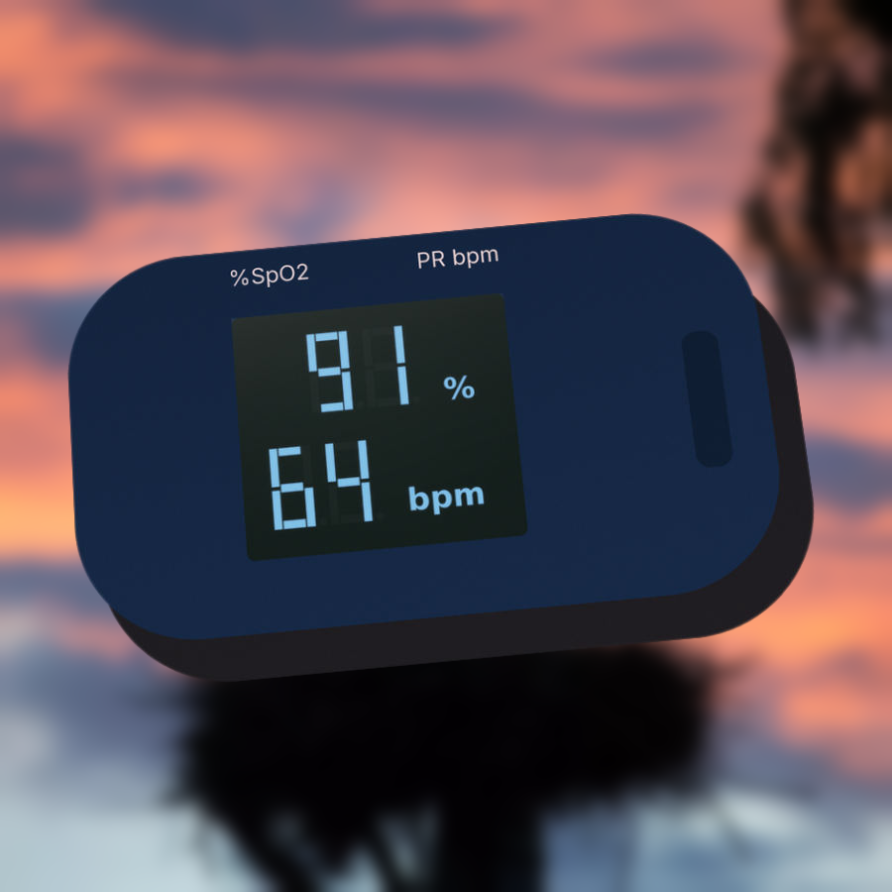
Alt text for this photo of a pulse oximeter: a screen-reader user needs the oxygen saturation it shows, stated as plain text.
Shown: 91 %
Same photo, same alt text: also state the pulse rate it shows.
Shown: 64 bpm
